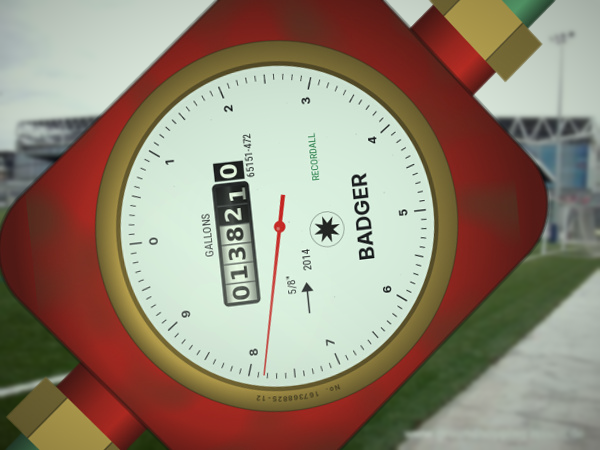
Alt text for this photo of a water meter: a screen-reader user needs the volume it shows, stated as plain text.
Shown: 138207.8 gal
